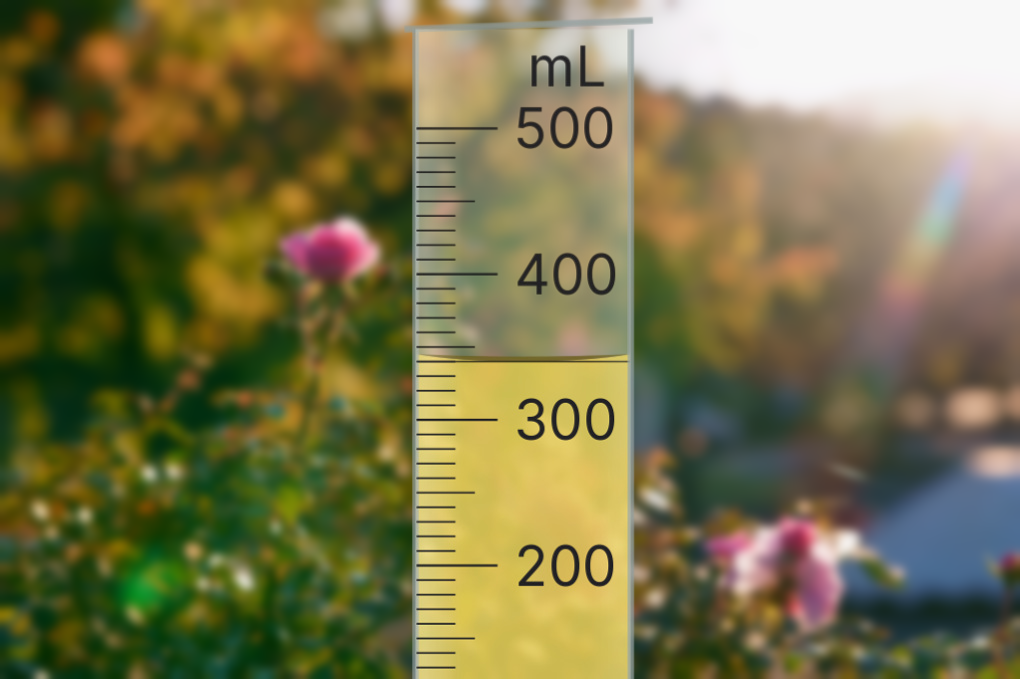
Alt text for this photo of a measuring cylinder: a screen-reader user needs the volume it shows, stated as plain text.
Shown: 340 mL
